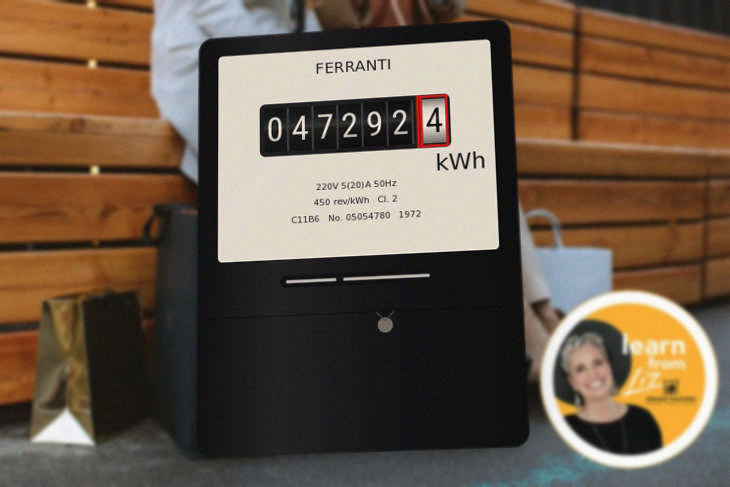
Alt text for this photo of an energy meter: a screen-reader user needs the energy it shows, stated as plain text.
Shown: 47292.4 kWh
